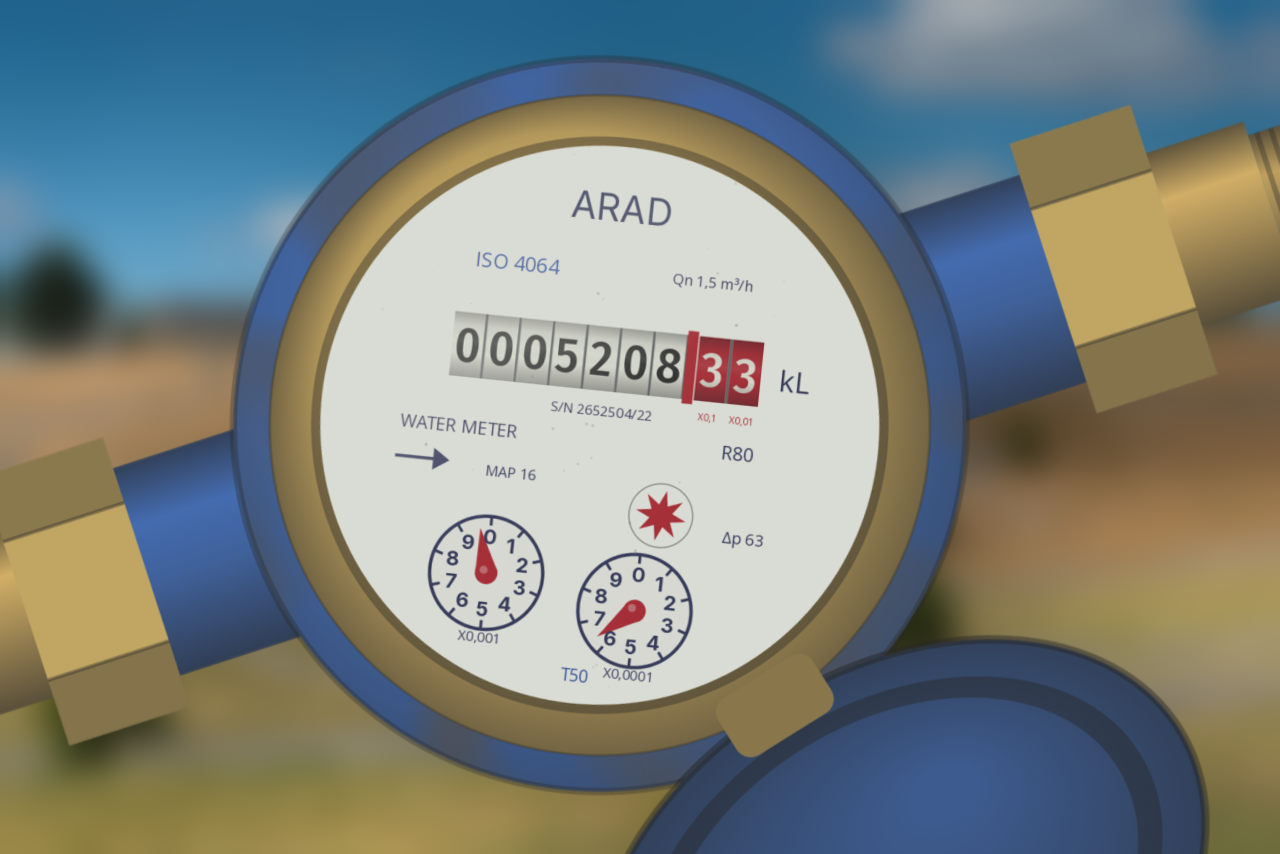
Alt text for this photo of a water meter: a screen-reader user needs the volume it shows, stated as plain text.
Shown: 5208.3296 kL
